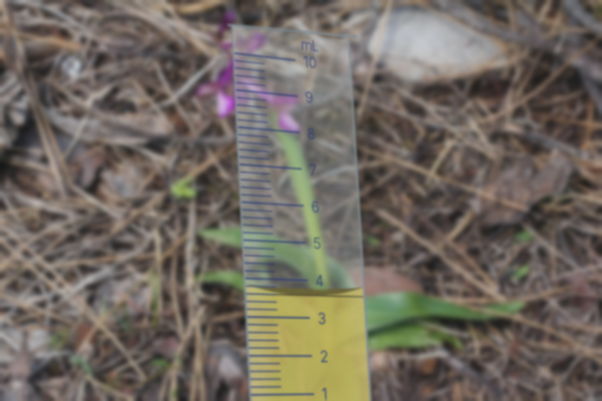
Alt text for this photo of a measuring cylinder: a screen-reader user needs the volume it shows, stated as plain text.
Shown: 3.6 mL
